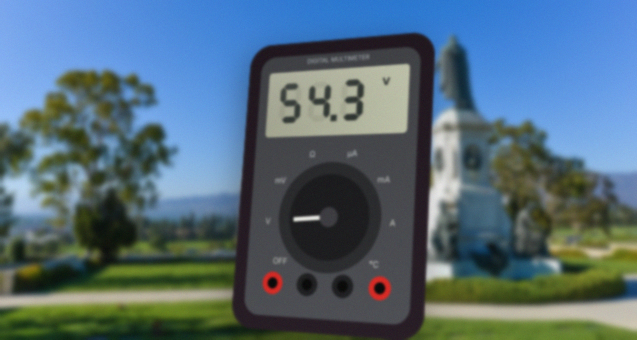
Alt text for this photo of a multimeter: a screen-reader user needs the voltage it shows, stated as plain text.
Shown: 54.3 V
